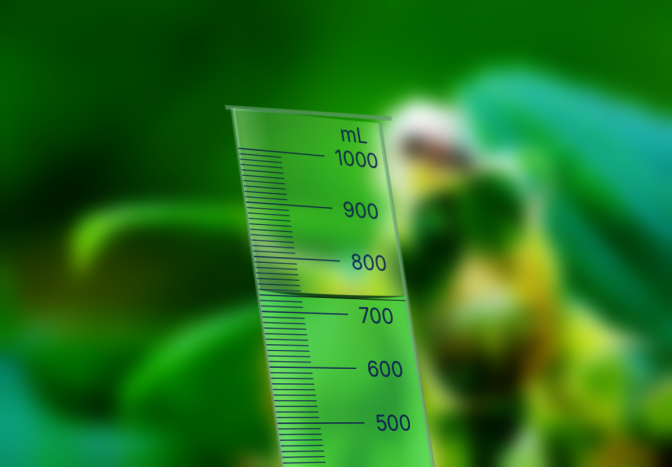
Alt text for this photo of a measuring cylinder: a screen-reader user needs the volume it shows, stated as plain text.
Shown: 730 mL
